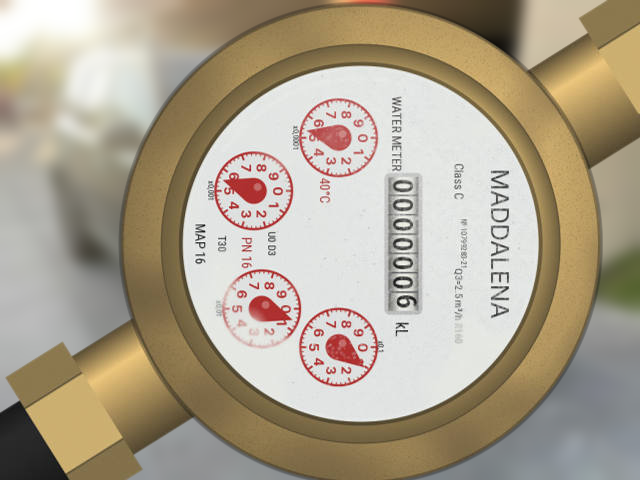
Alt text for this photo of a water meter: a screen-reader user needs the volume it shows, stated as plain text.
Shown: 6.1055 kL
